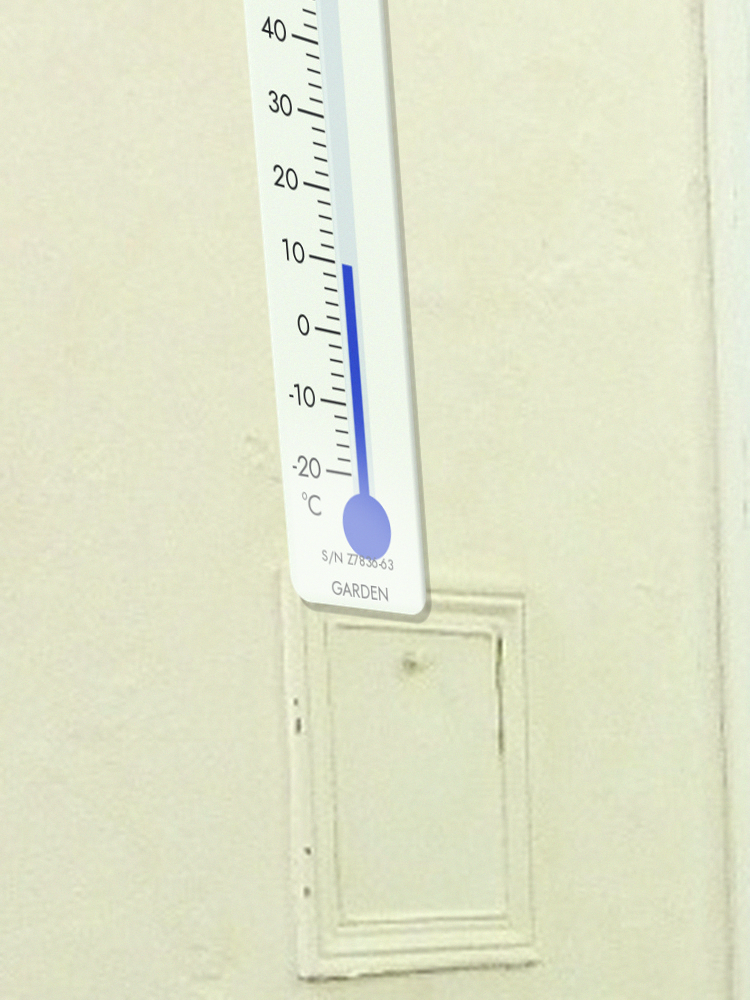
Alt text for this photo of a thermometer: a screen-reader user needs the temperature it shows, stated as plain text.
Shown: 10 °C
